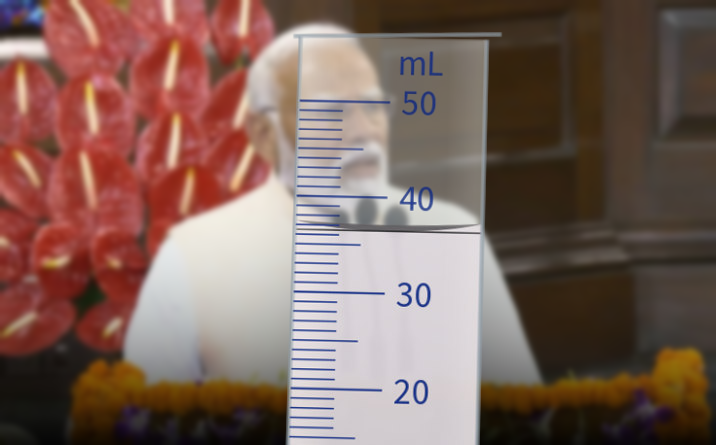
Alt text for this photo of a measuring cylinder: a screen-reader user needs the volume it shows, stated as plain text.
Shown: 36.5 mL
